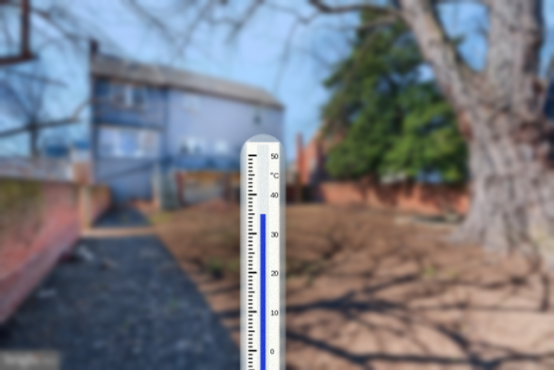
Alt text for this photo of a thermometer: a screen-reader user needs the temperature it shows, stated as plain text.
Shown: 35 °C
